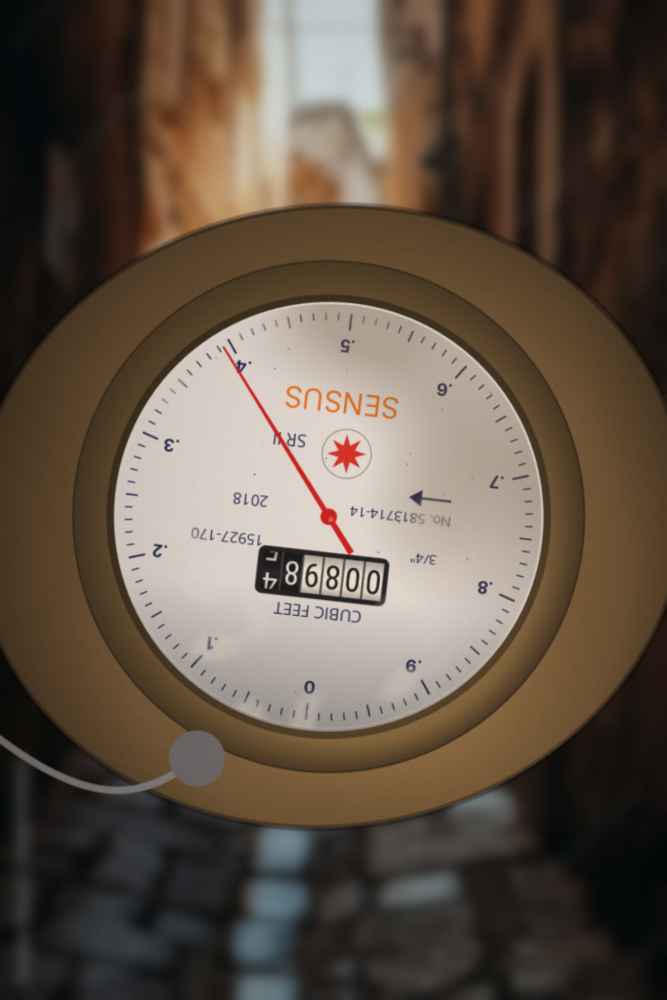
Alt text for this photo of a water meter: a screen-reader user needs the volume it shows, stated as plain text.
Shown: 8984.39 ft³
